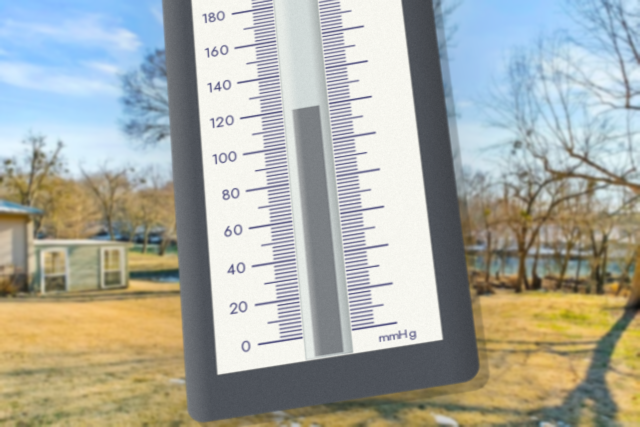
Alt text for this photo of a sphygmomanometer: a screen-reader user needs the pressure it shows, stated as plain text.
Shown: 120 mmHg
